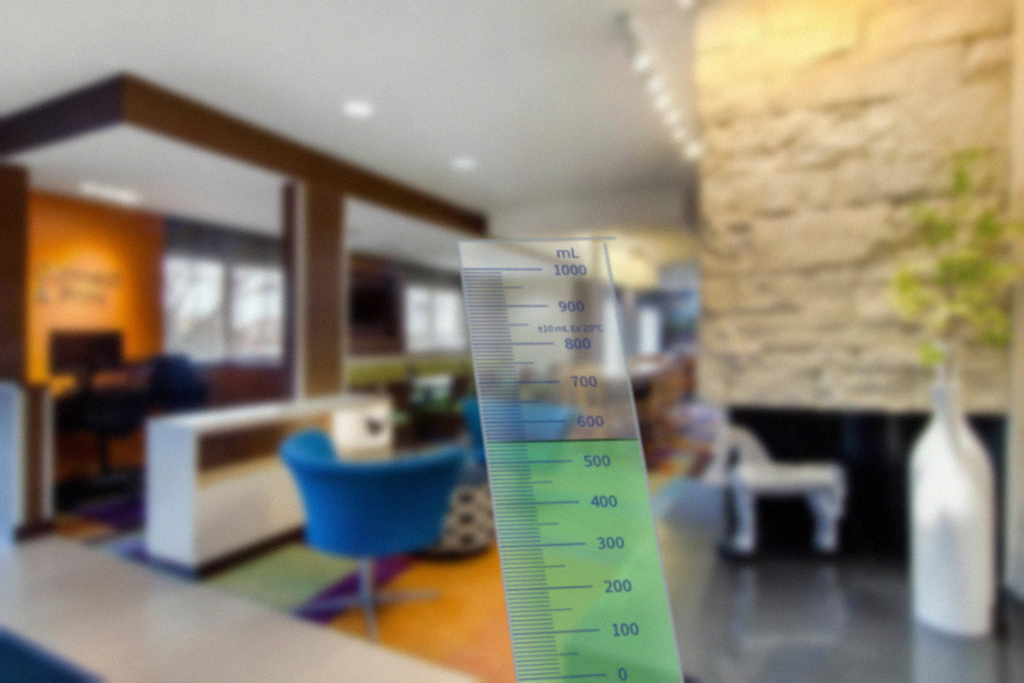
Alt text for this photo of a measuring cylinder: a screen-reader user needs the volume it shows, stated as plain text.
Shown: 550 mL
